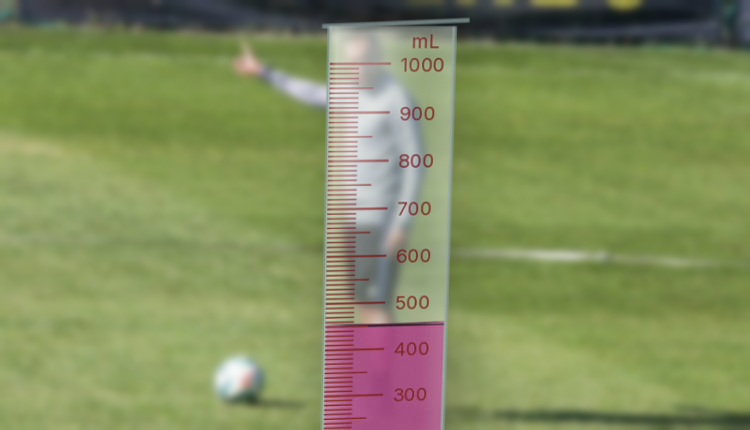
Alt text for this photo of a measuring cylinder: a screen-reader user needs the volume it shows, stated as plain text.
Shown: 450 mL
